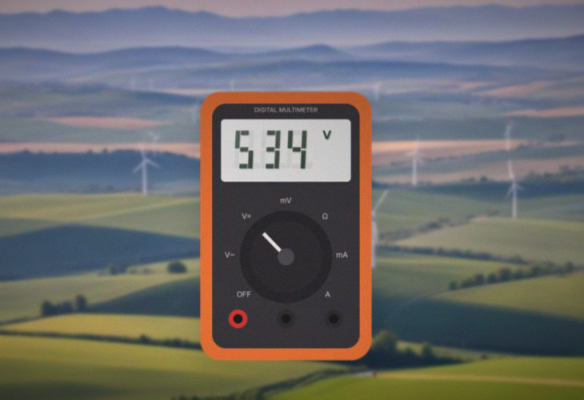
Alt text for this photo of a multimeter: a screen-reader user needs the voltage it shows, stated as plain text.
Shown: 534 V
